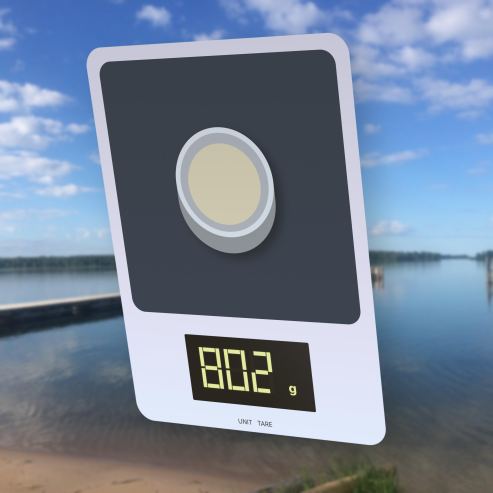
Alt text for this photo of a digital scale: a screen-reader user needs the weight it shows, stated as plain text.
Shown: 802 g
